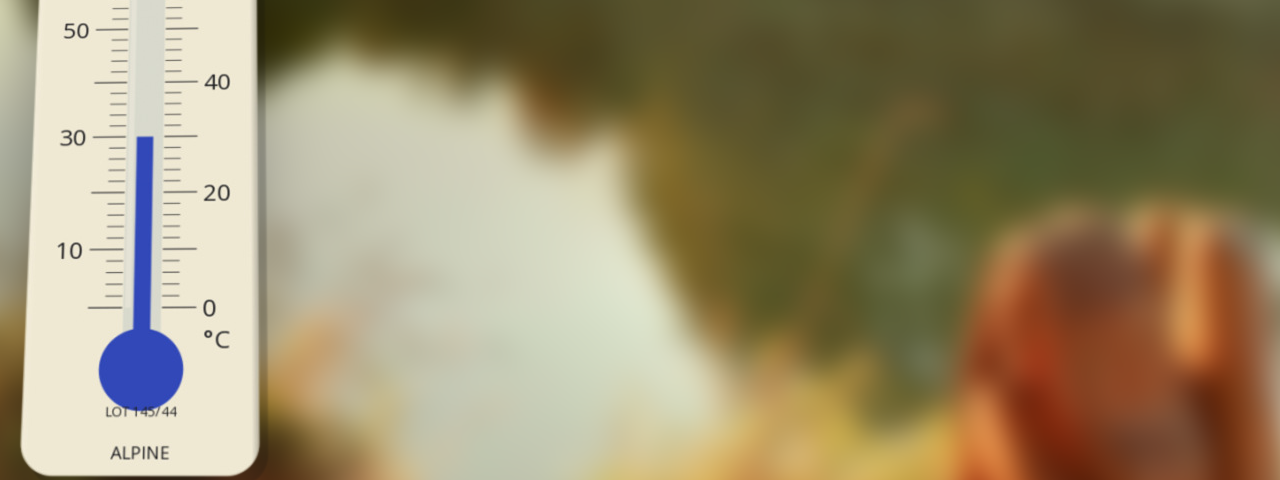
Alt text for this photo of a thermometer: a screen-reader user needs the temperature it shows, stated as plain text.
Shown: 30 °C
